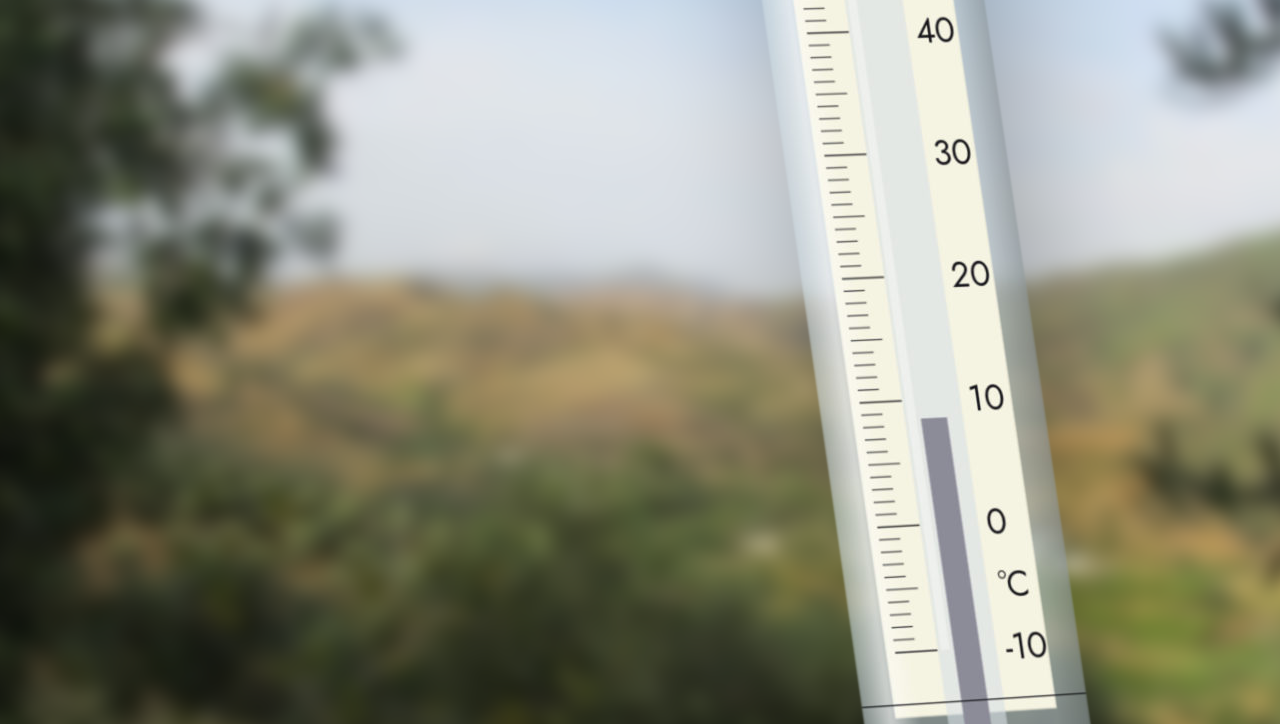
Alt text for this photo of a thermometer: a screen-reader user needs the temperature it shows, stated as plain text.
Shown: 8.5 °C
